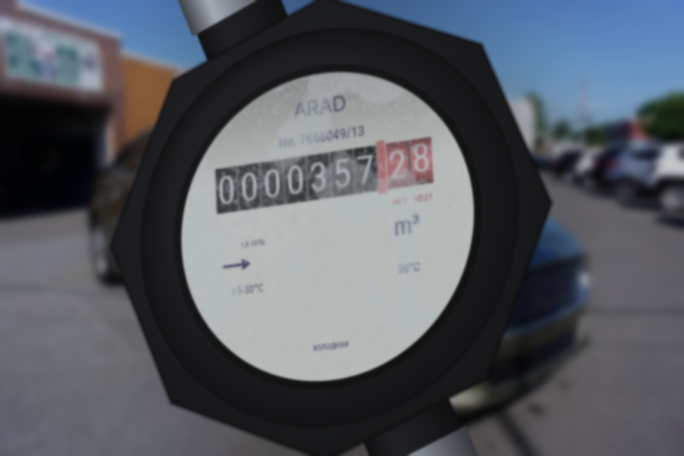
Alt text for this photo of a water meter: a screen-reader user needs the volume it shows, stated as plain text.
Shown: 357.28 m³
